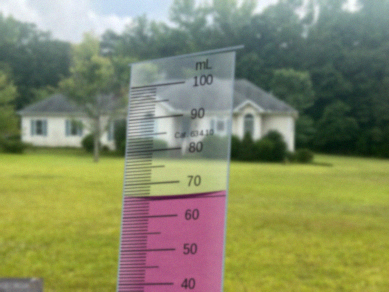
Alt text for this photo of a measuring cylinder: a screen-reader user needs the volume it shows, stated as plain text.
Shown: 65 mL
